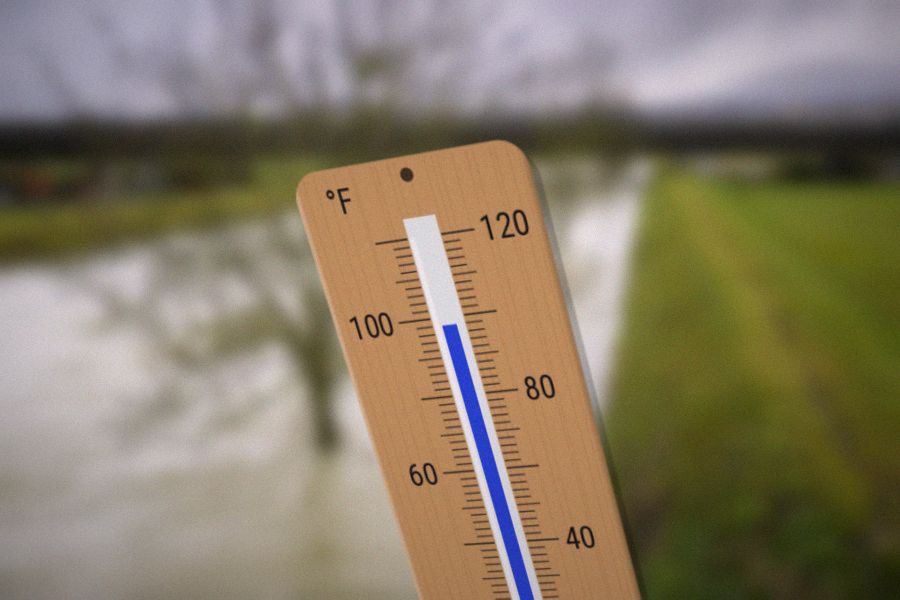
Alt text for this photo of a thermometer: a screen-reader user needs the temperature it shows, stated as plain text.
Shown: 98 °F
